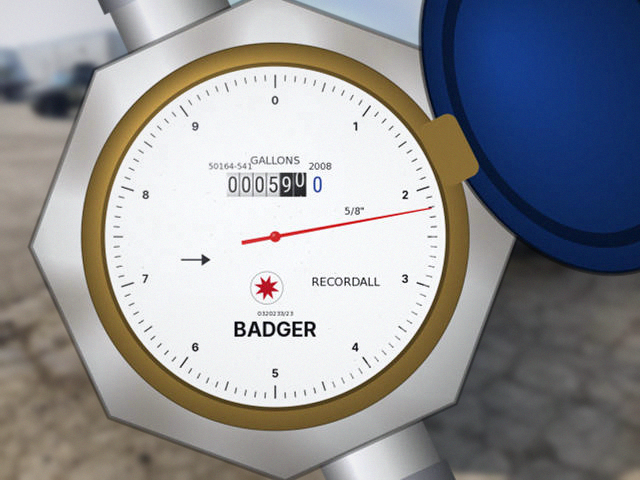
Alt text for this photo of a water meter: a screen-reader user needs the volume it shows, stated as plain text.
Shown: 5902.2 gal
